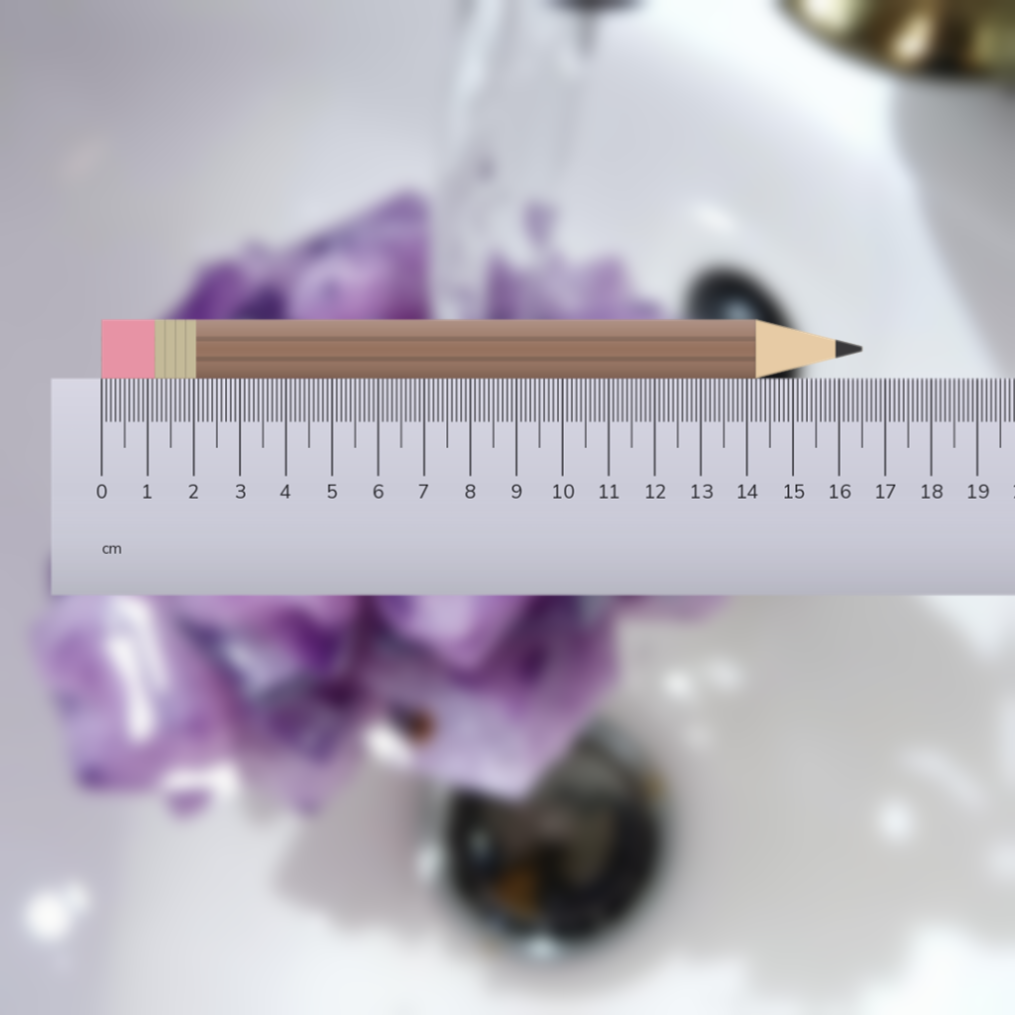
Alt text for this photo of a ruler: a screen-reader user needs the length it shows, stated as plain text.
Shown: 16.5 cm
